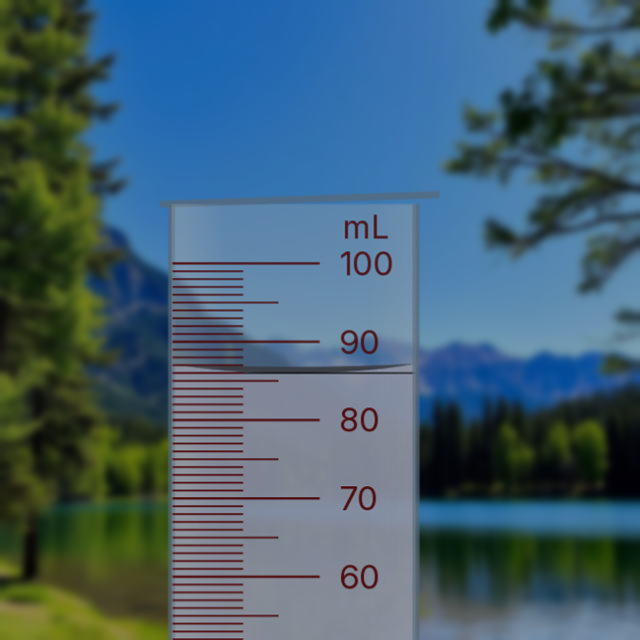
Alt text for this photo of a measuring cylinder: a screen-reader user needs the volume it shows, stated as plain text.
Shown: 86 mL
